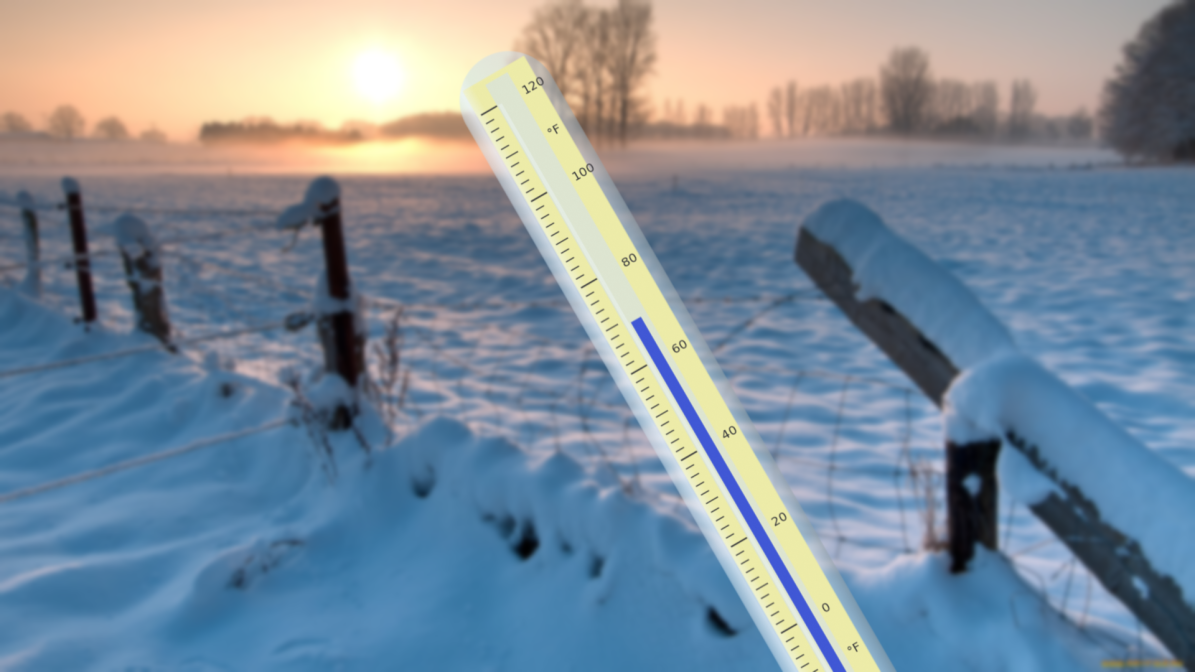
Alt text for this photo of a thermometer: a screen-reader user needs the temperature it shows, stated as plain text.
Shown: 69 °F
